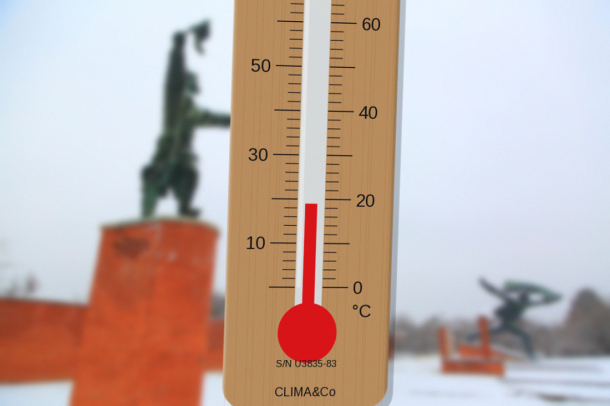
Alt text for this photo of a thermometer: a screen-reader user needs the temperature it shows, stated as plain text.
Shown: 19 °C
